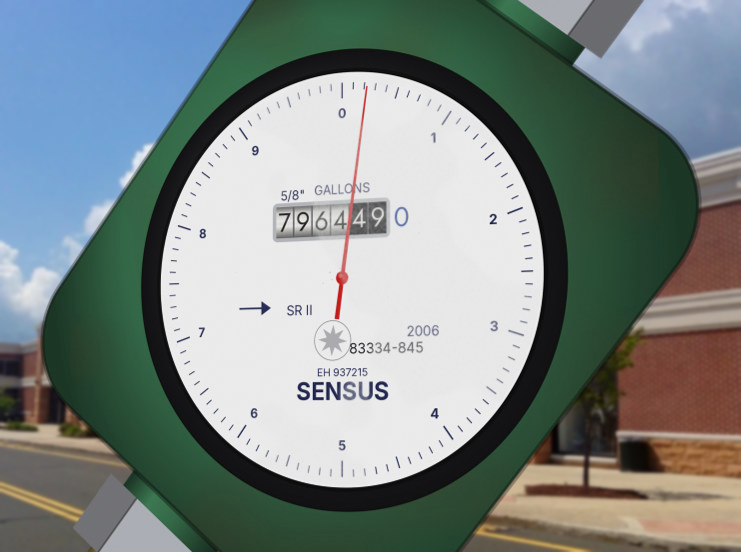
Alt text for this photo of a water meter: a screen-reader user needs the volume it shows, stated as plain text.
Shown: 7964490.2 gal
